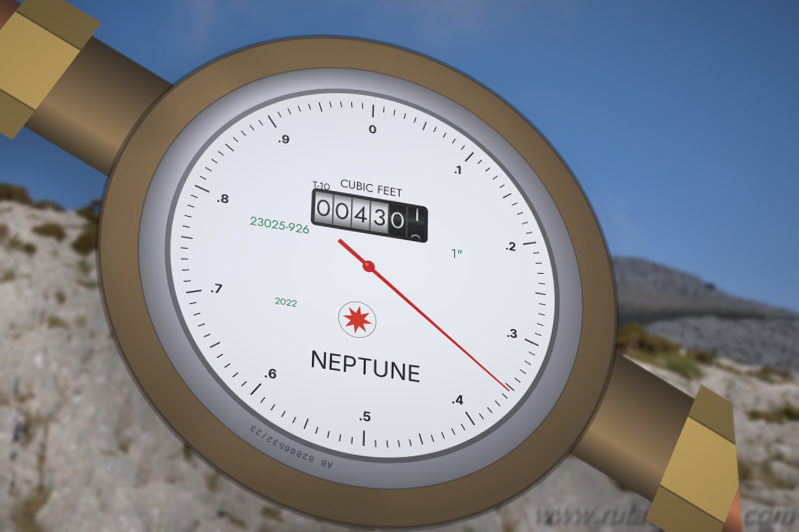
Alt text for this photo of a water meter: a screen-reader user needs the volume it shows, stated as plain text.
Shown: 4301.35 ft³
